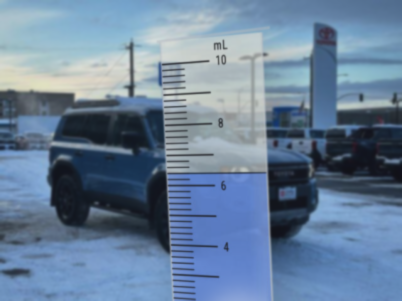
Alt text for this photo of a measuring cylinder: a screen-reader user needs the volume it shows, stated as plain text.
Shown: 6.4 mL
